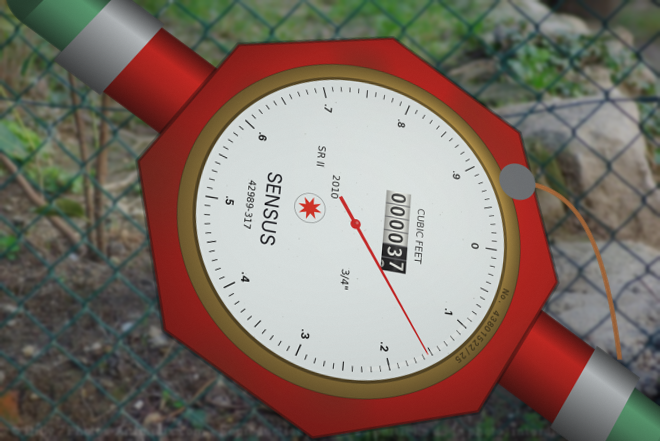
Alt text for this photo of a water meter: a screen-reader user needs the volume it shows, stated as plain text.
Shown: 37.15 ft³
